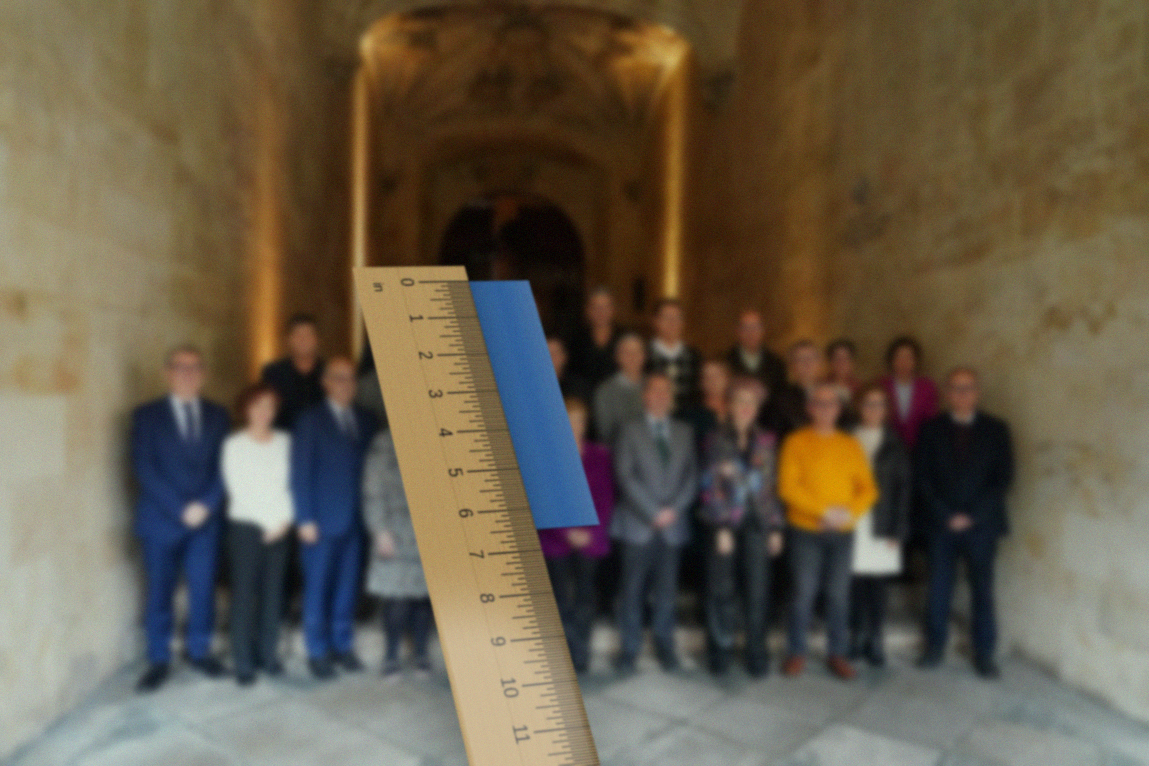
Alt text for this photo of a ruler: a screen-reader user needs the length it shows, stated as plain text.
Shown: 6.5 in
